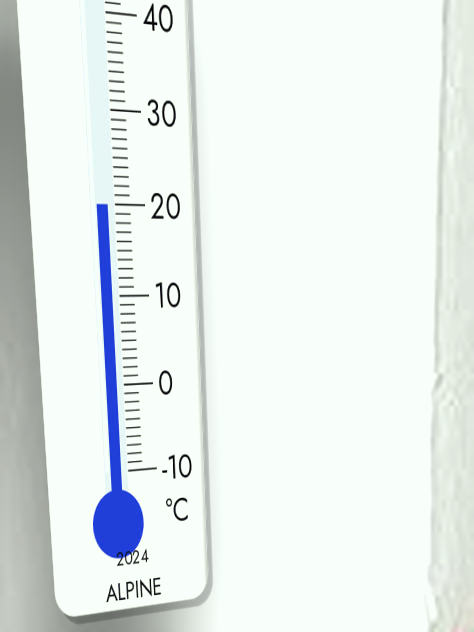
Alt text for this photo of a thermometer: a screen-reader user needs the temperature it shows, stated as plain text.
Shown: 20 °C
